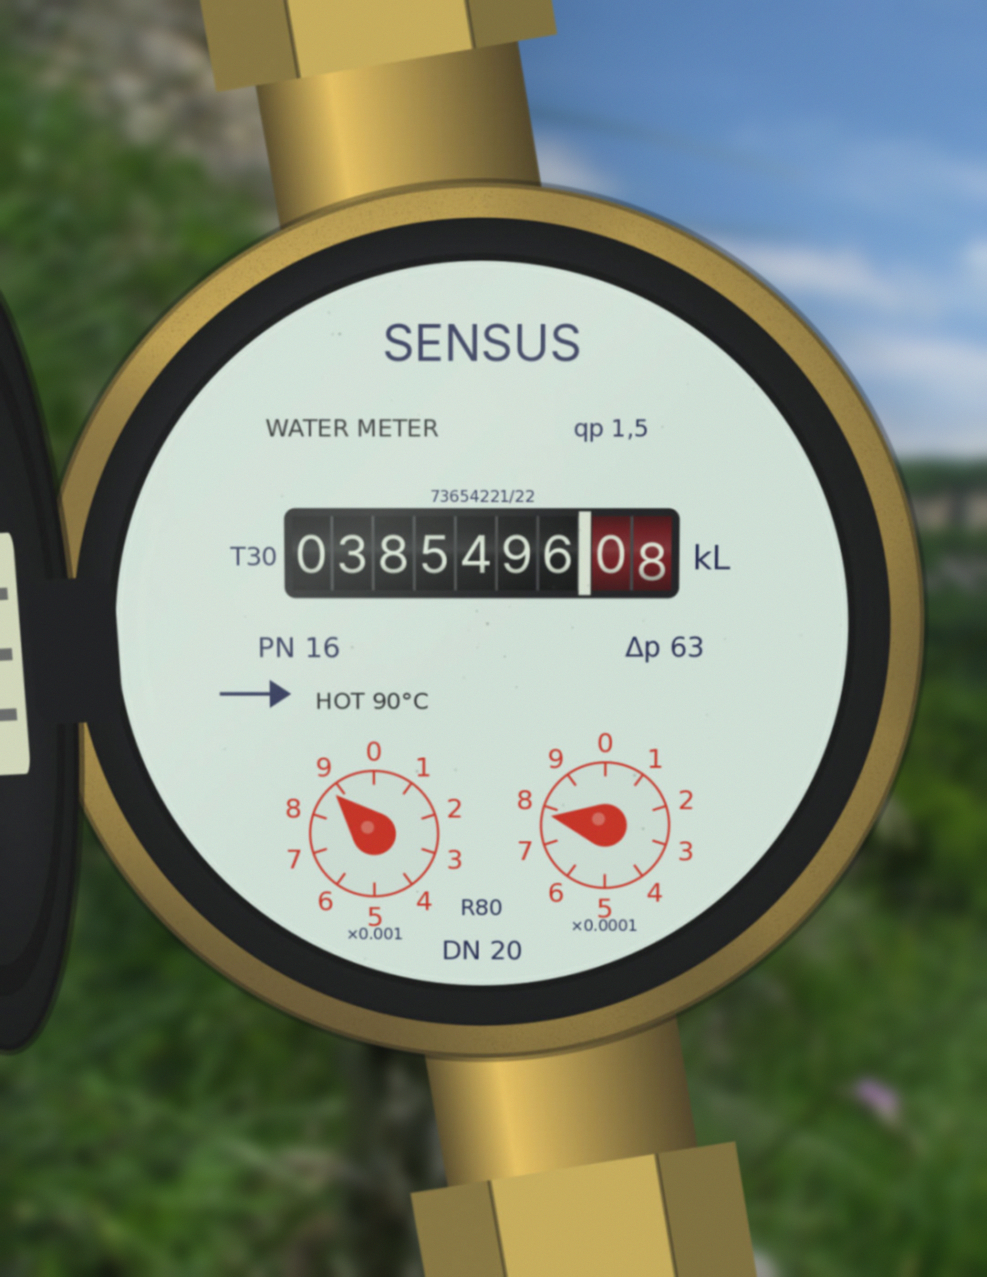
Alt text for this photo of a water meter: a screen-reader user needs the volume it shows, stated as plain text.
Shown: 385496.0787 kL
